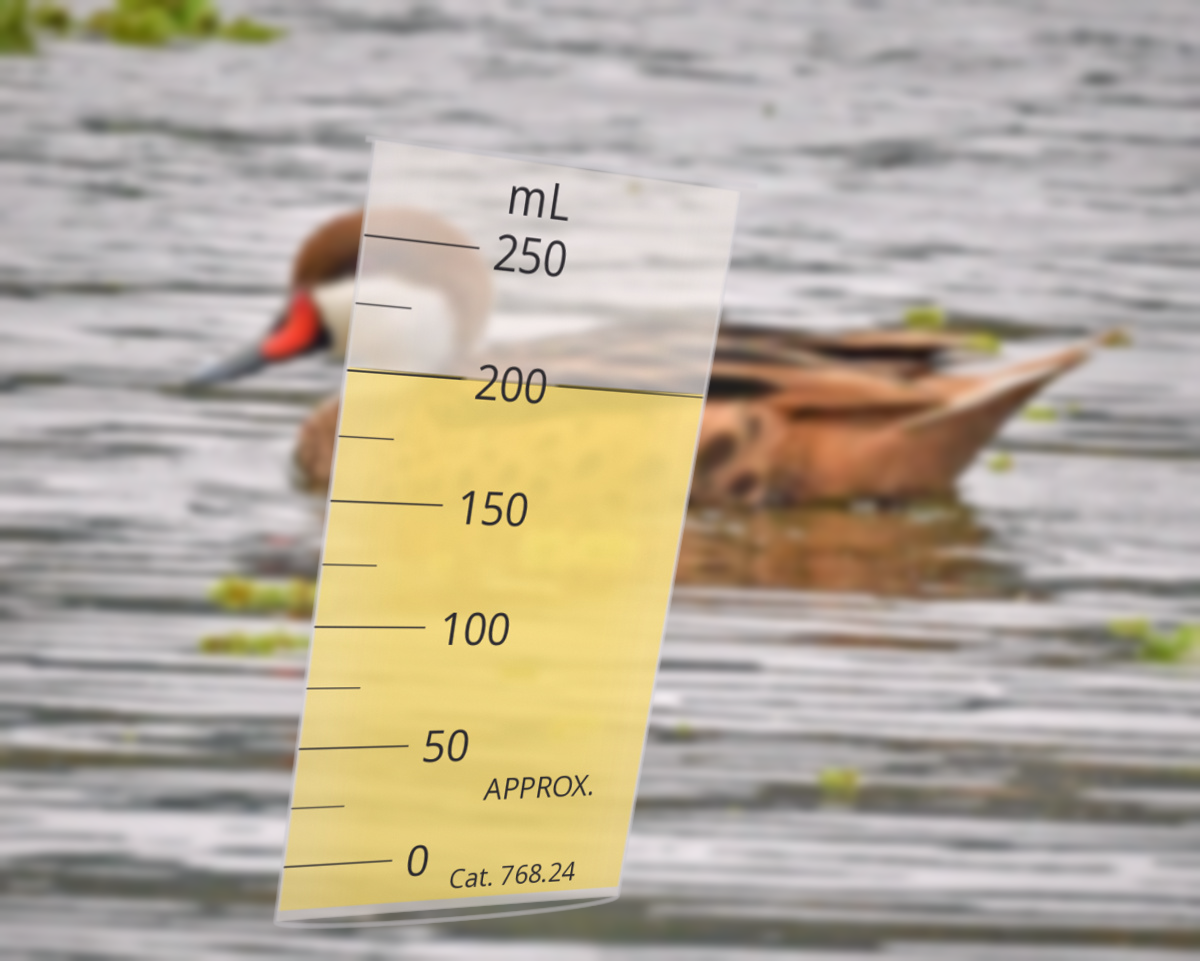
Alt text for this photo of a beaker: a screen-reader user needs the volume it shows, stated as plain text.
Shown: 200 mL
